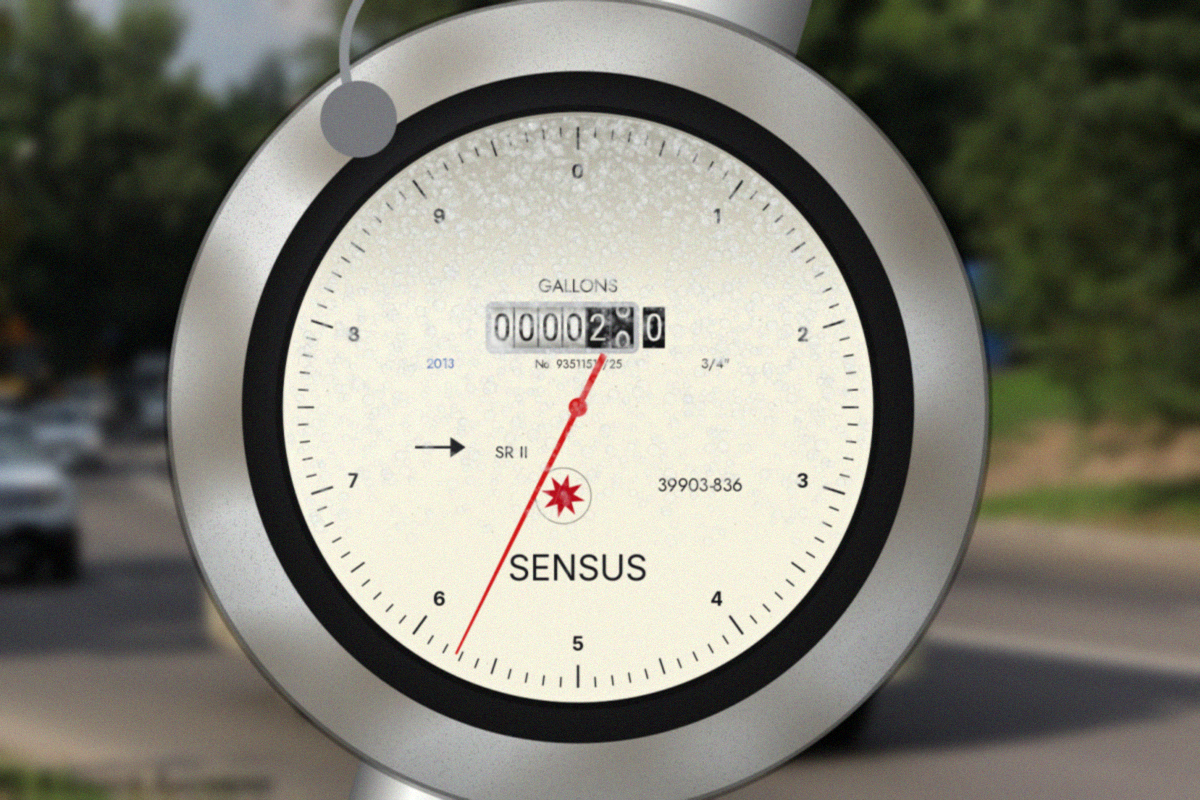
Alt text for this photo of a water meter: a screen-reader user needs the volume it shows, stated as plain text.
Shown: 285.7 gal
